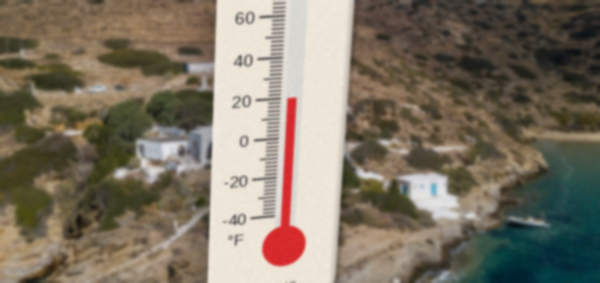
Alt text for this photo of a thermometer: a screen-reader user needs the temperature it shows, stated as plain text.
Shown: 20 °F
